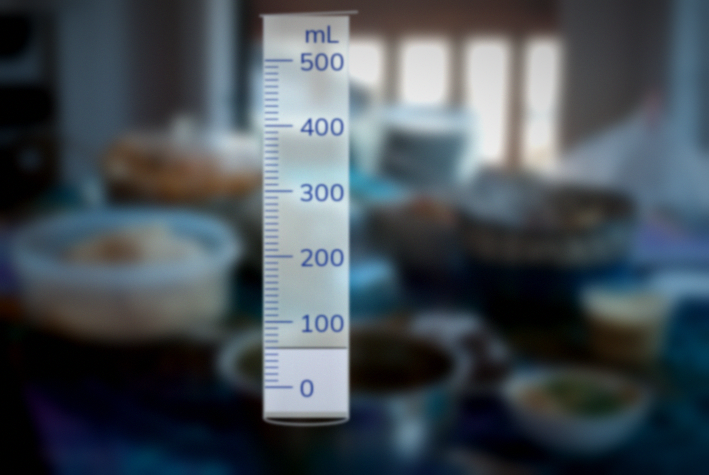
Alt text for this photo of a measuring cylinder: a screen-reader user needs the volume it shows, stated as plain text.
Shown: 60 mL
